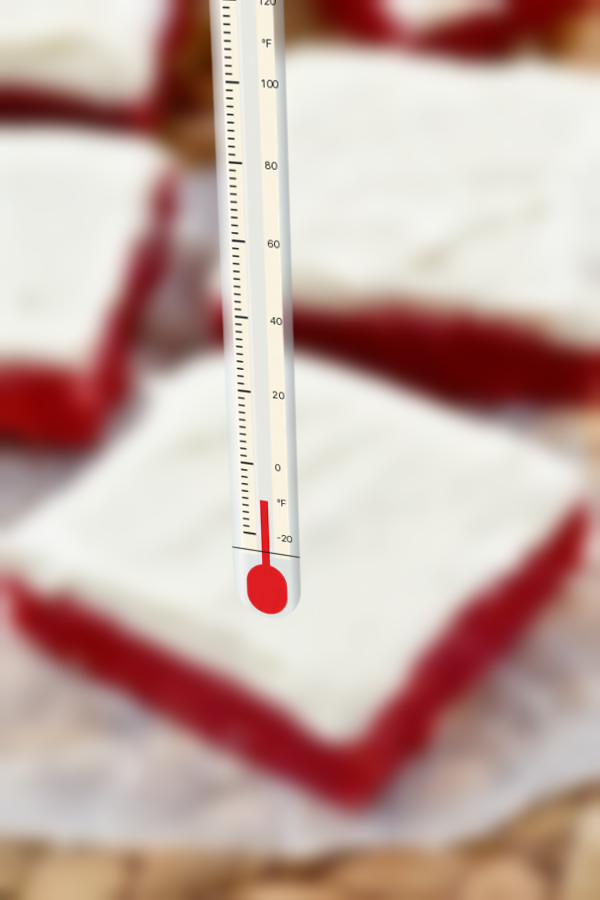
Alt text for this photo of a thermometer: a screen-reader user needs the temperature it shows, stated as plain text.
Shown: -10 °F
